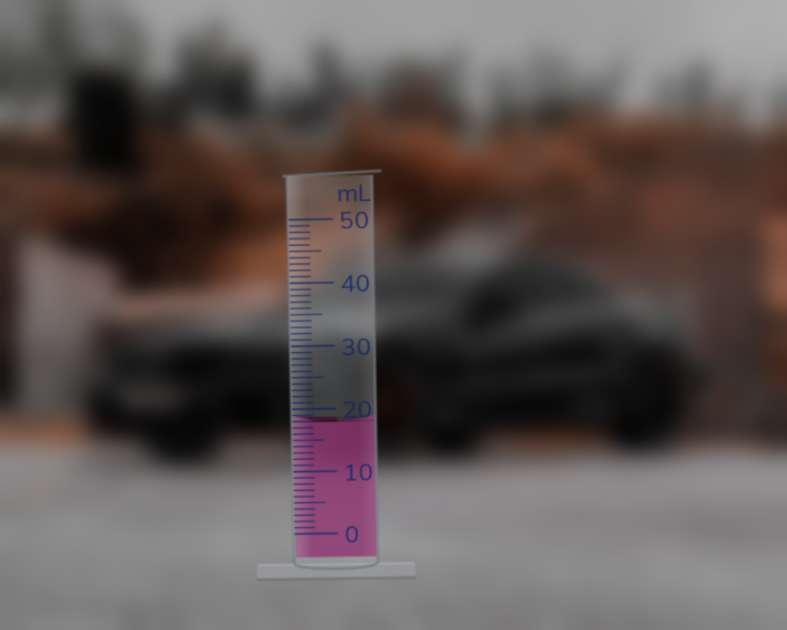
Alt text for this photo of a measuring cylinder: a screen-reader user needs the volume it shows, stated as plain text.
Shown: 18 mL
